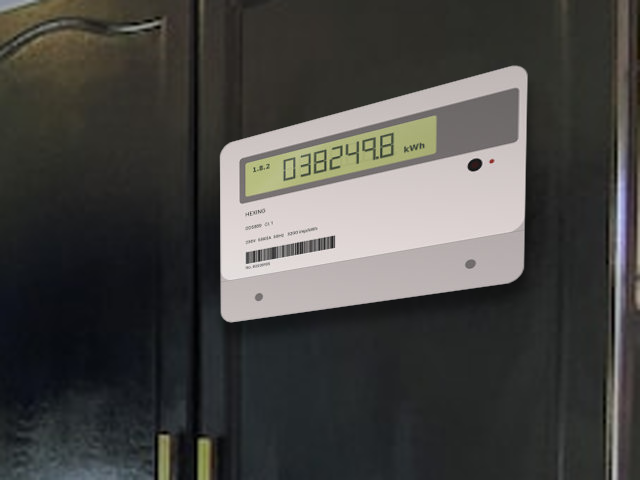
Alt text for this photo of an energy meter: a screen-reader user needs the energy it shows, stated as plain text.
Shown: 38249.8 kWh
